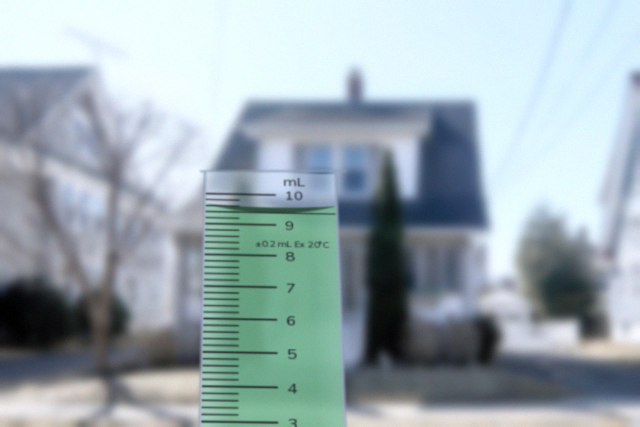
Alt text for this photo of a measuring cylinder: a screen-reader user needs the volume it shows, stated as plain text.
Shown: 9.4 mL
